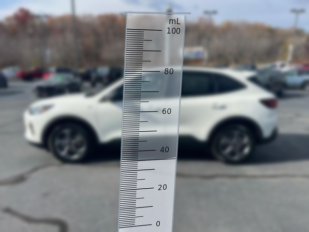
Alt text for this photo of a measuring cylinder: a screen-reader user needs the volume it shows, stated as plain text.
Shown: 35 mL
